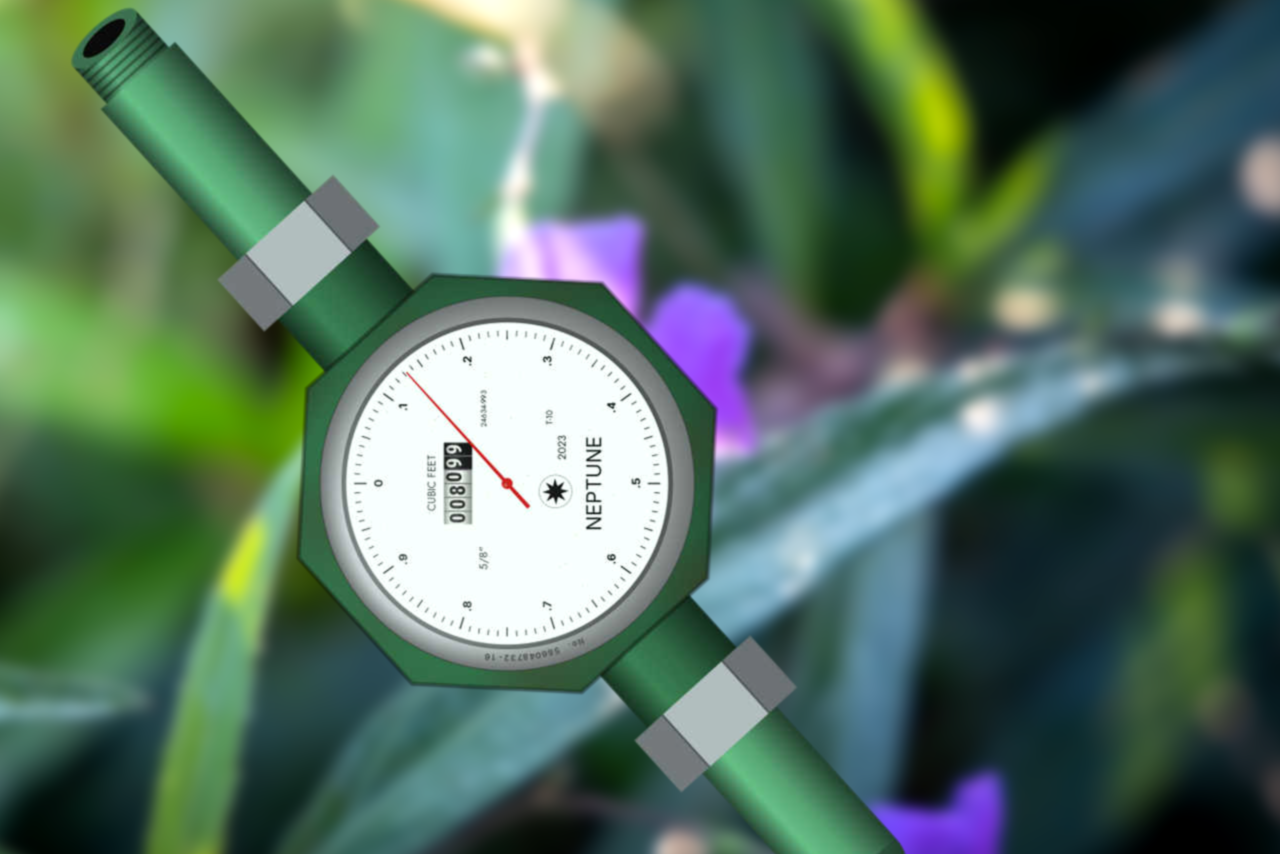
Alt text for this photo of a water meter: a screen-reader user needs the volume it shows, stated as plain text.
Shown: 8099.13 ft³
